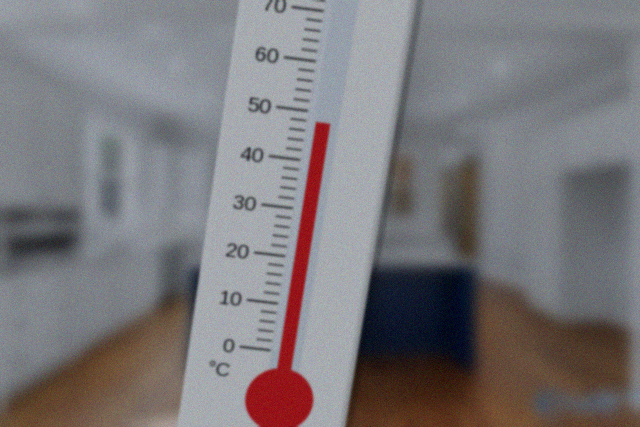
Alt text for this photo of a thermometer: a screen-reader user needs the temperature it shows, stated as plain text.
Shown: 48 °C
